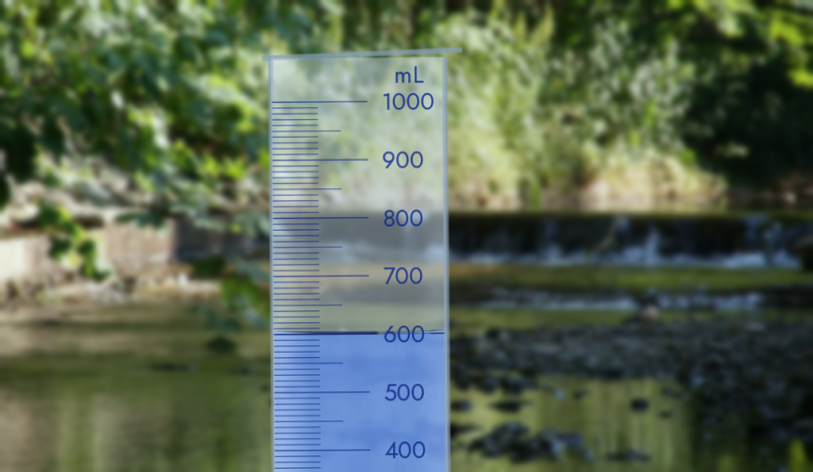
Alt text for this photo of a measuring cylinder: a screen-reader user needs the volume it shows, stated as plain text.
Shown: 600 mL
